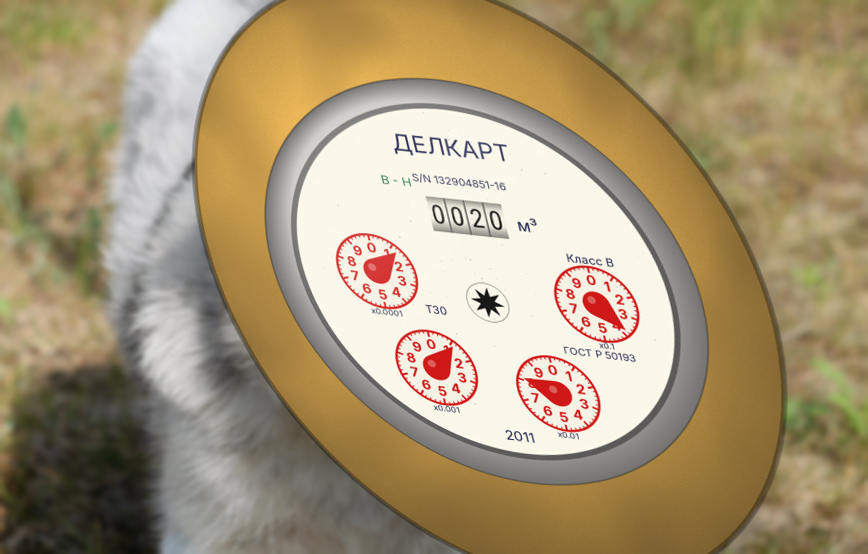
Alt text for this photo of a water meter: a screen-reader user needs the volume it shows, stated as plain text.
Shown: 20.3811 m³
